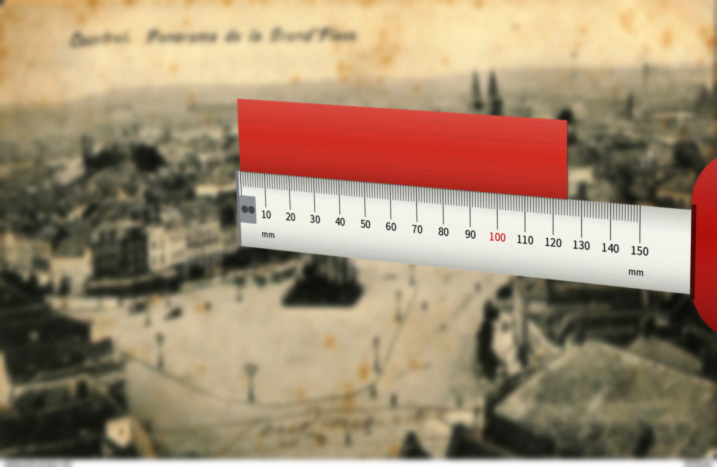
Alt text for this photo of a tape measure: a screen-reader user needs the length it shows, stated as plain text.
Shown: 125 mm
